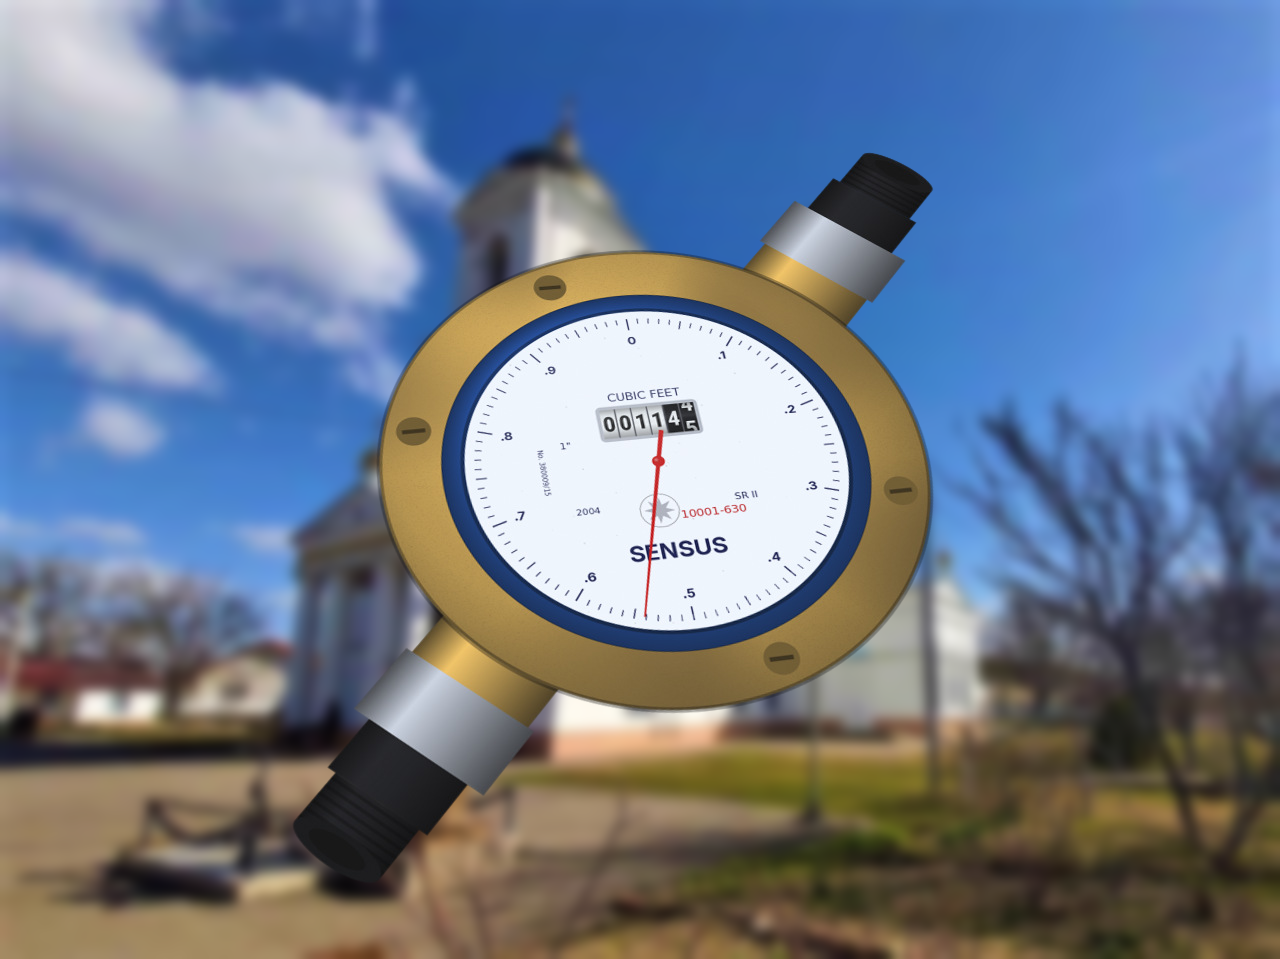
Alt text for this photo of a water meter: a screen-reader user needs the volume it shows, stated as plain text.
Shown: 1144.54 ft³
